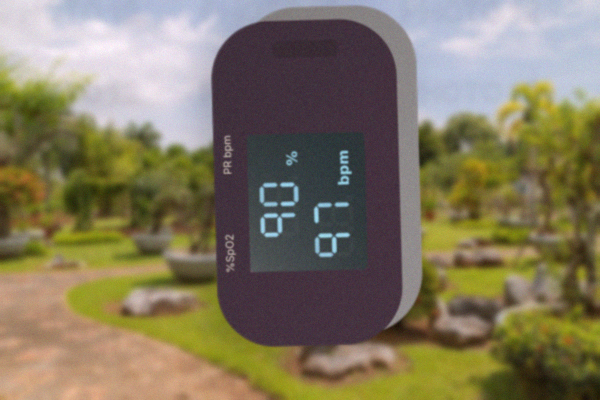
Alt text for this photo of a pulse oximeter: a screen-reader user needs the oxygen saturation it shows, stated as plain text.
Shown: 90 %
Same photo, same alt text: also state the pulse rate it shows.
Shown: 97 bpm
